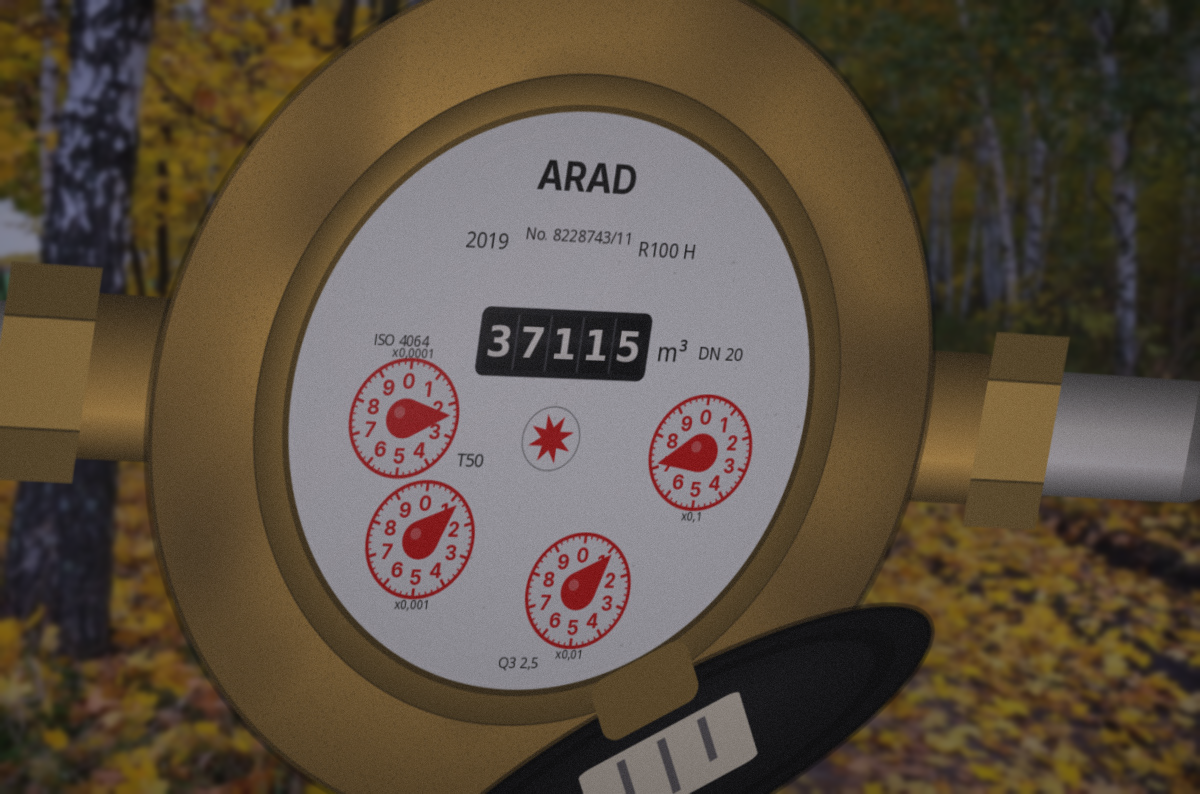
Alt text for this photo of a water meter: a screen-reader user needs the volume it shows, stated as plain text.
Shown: 37115.7112 m³
